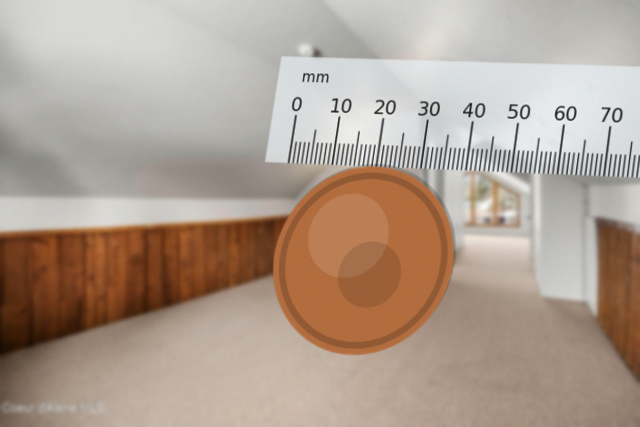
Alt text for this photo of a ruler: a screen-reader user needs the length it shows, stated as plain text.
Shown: 40 mm
